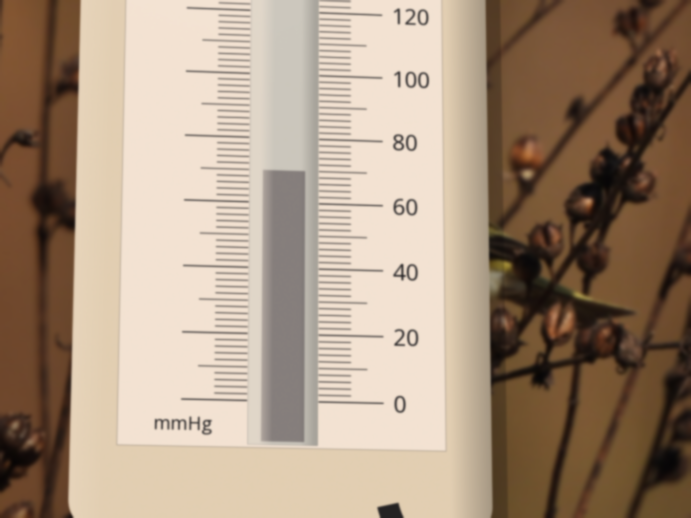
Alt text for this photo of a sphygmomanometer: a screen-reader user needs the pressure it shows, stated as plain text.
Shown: 70 mmHg
